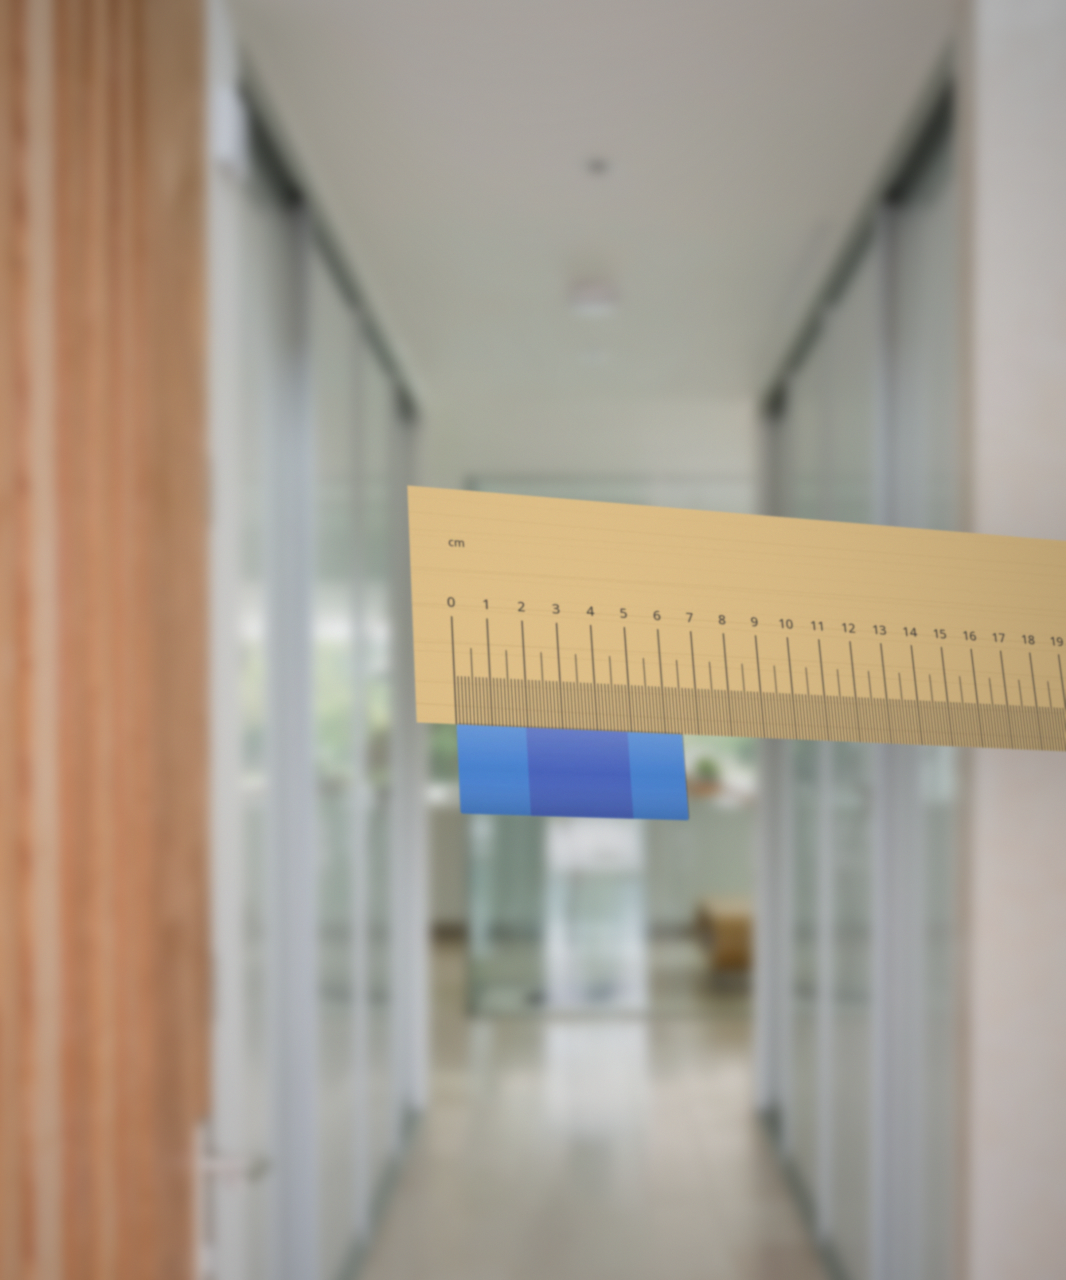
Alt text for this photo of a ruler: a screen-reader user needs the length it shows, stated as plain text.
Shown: 6.5 cm
